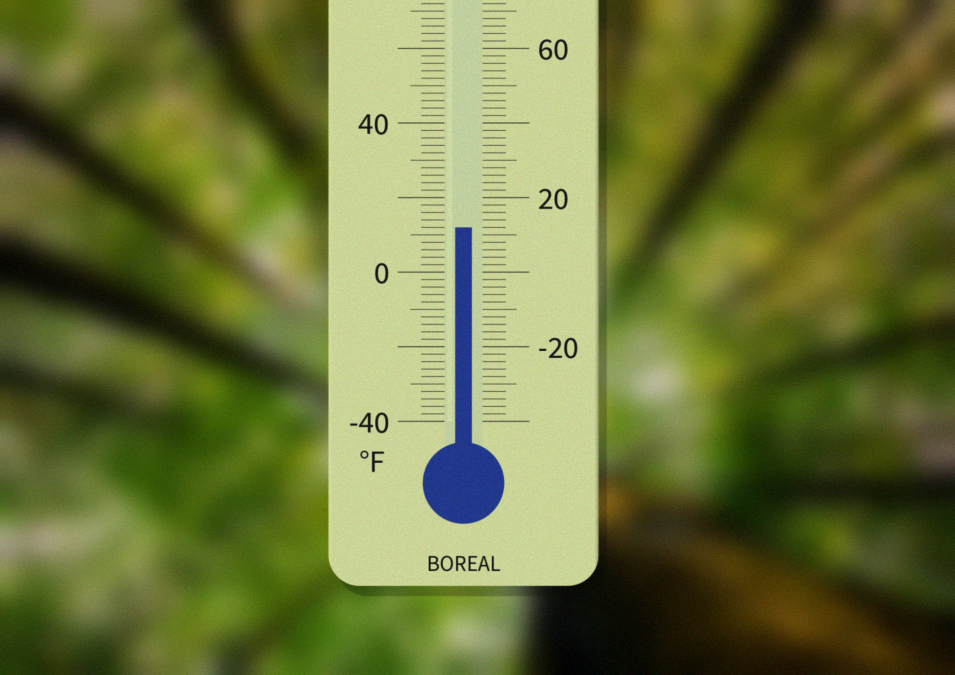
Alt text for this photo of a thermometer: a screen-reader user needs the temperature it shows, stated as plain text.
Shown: 12 °F
